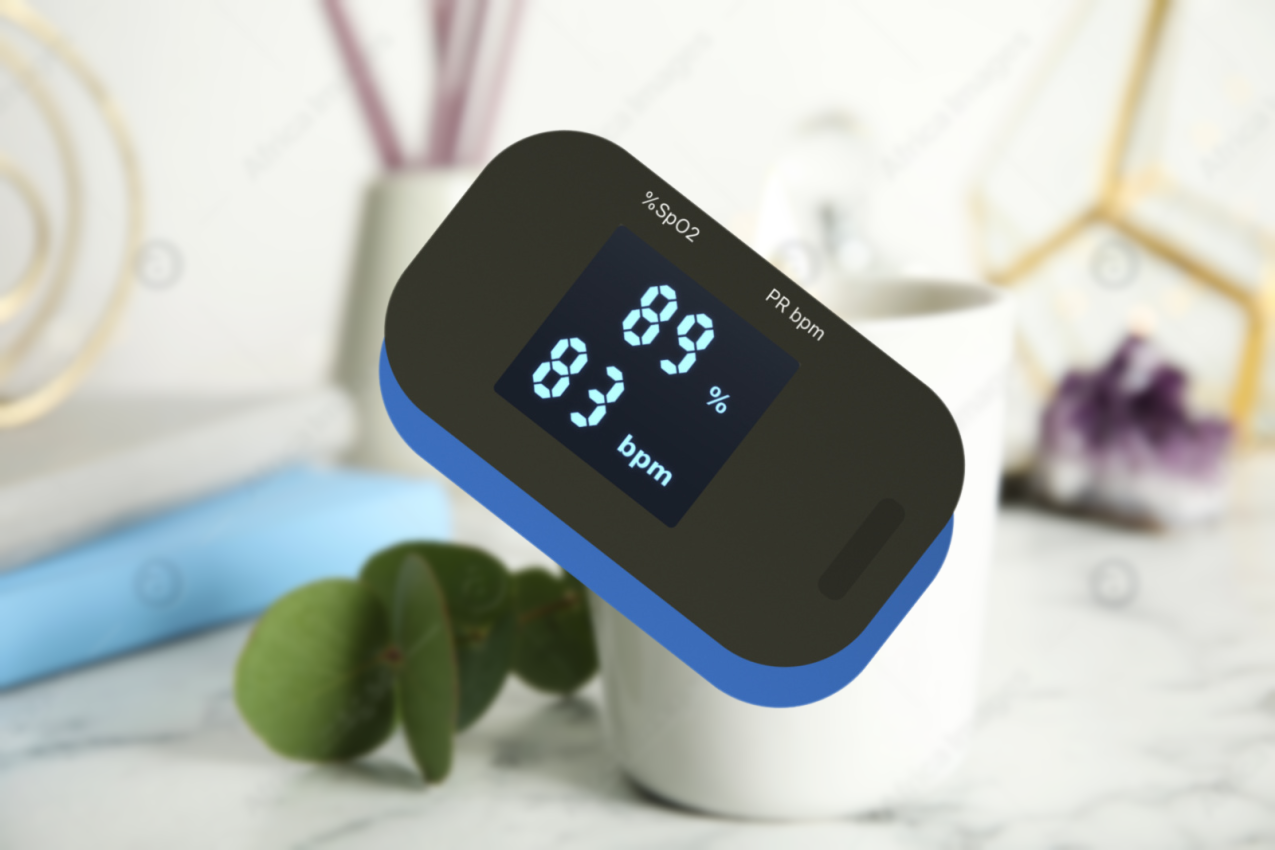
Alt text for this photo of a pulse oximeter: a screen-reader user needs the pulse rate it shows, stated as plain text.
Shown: 83 bpm
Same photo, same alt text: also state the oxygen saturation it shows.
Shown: 89 %
